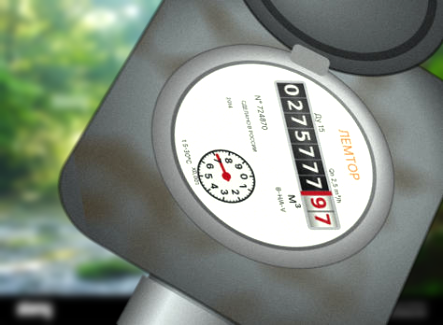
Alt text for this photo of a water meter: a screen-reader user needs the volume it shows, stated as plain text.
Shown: 275777.977 m³
